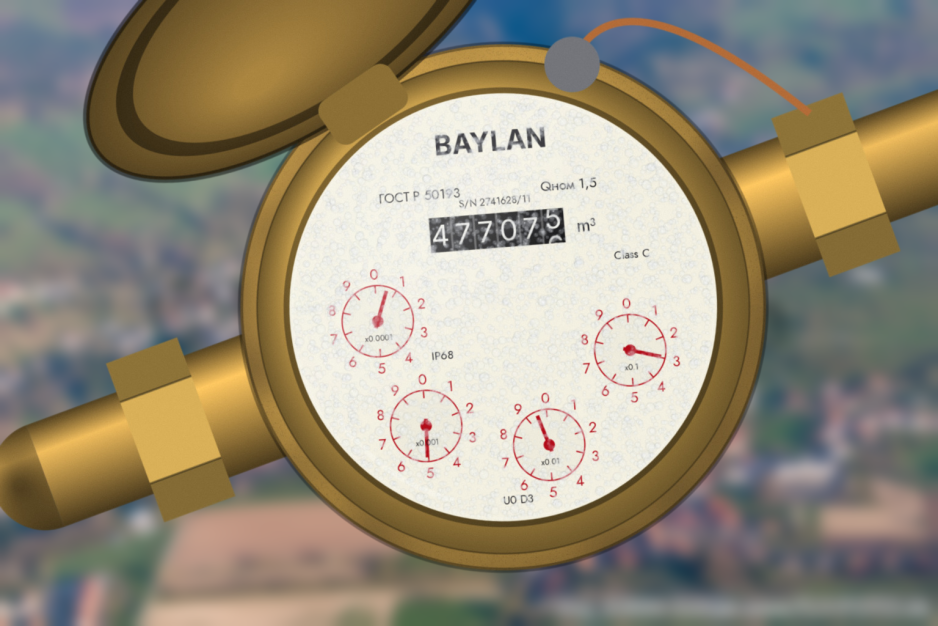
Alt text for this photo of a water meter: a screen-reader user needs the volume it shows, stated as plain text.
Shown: 477075.2950 m³
